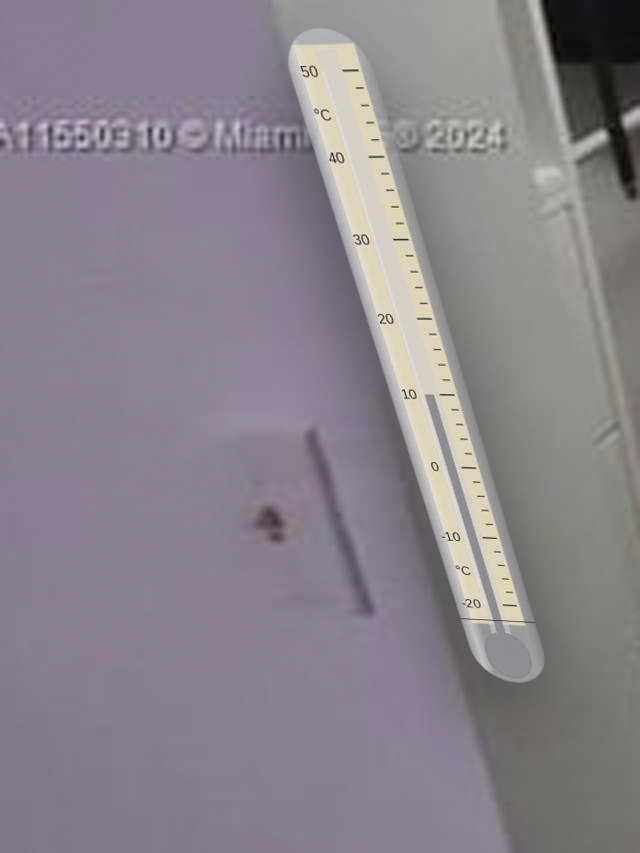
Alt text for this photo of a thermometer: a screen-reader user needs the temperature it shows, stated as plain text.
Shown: 10 °C
